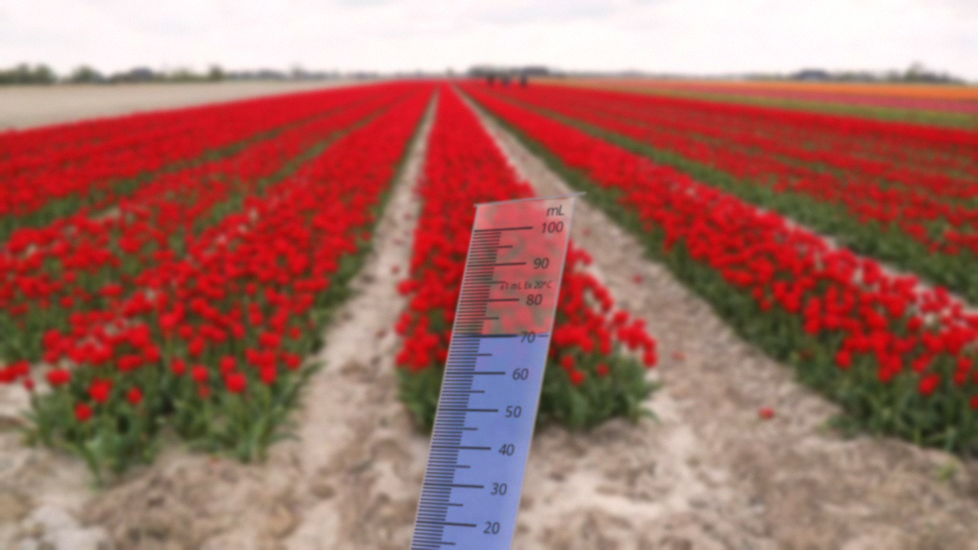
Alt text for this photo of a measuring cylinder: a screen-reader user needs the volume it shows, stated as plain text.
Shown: 70 mL
